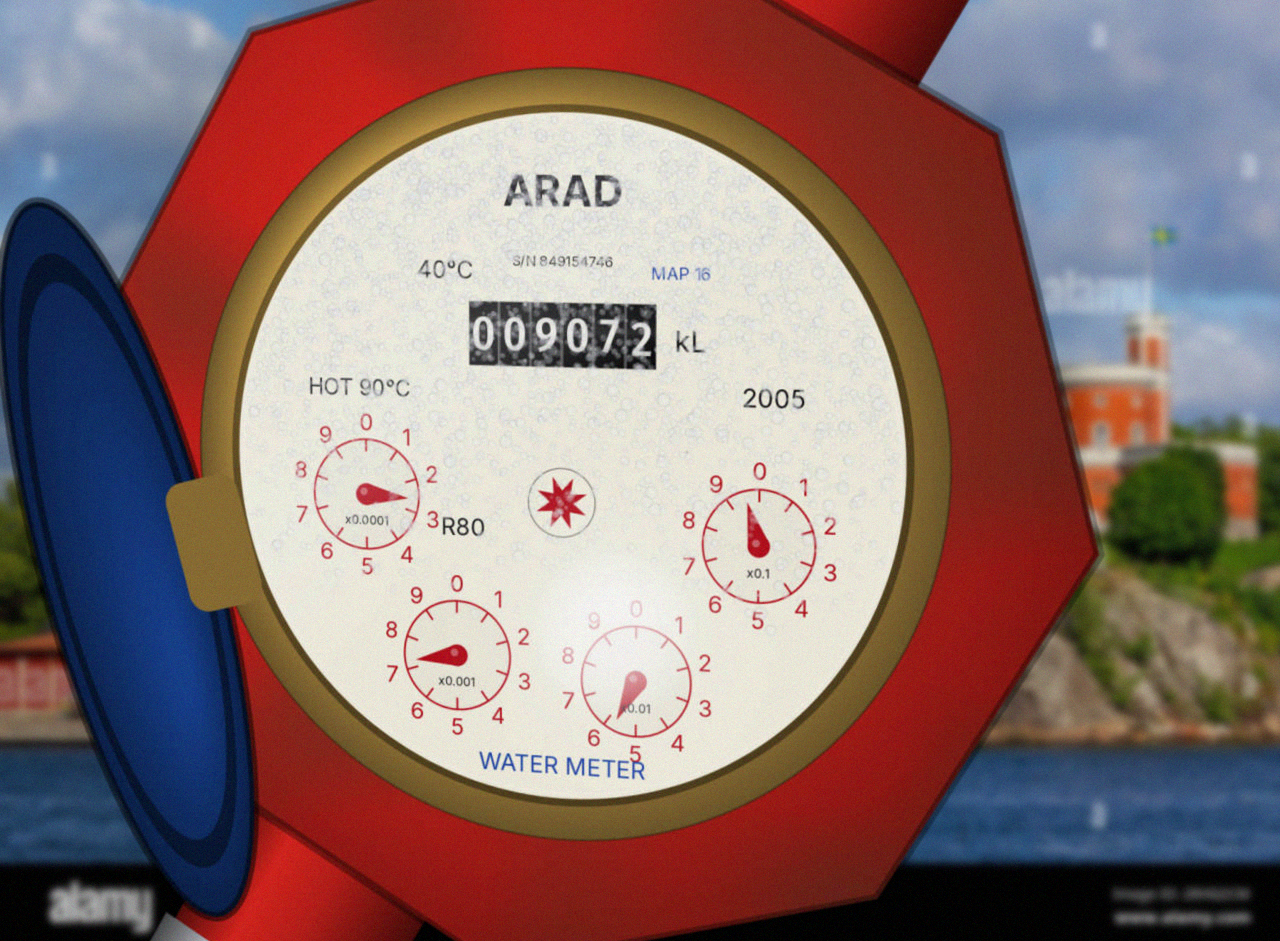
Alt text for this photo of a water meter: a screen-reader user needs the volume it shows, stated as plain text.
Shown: 9071.9572 kL
